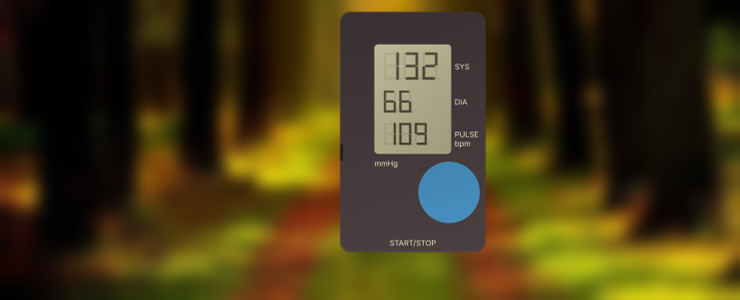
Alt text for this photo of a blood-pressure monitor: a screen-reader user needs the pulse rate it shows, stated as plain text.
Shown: 109 bpm
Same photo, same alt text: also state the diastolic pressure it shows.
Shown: 66 mmHg
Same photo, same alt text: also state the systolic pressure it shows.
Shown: 132 mmHg
